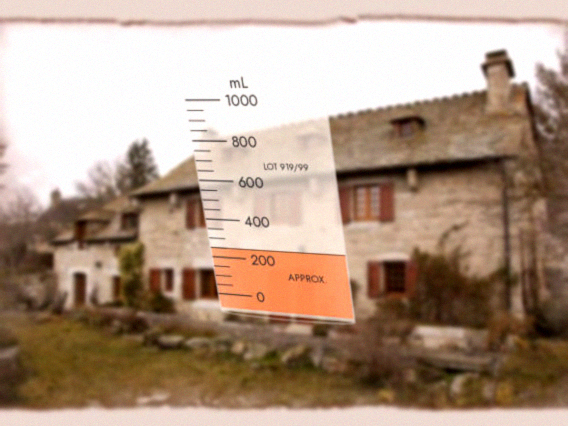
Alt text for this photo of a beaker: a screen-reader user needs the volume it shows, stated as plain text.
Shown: 250 mL
